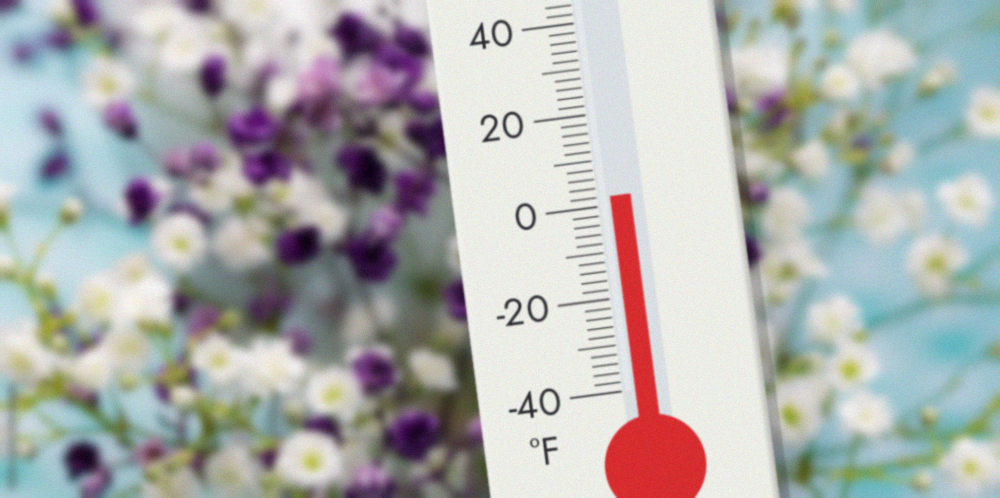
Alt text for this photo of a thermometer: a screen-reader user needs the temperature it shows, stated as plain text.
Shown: 2 °F
